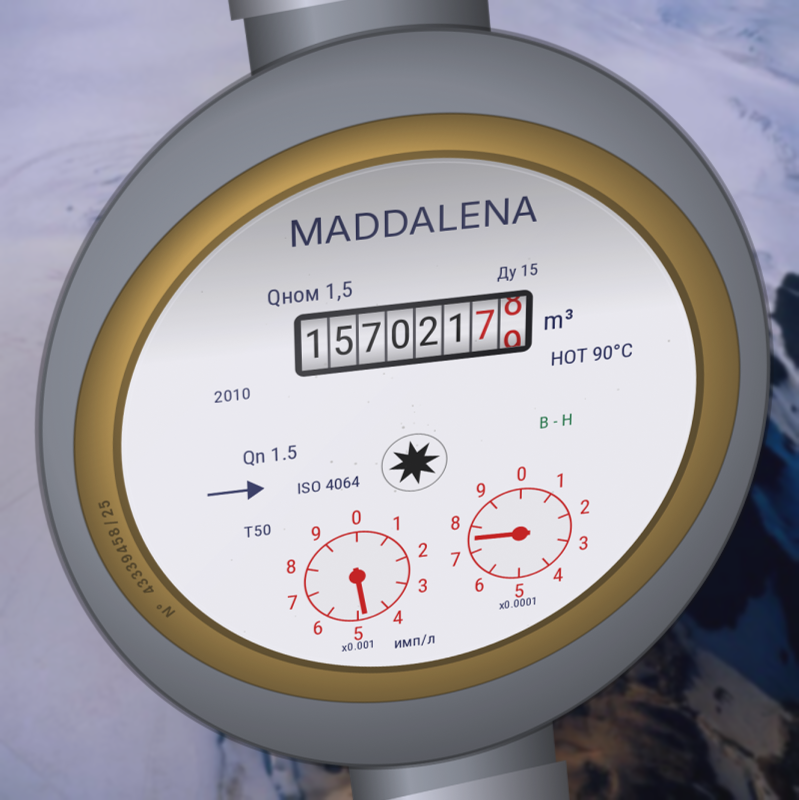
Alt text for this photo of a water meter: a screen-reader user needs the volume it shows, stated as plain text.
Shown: 157021.7847 m³
